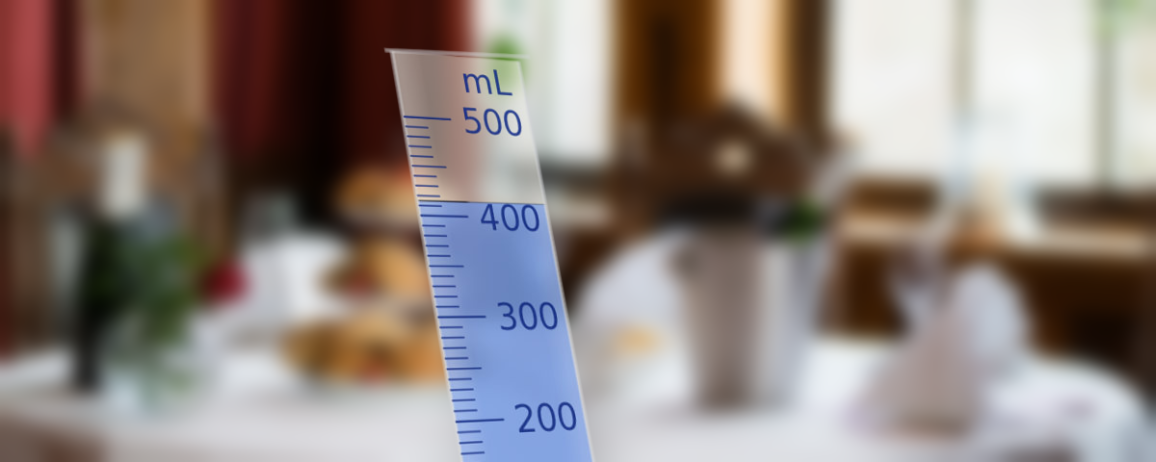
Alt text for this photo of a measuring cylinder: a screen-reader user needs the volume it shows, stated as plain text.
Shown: 415 mL
